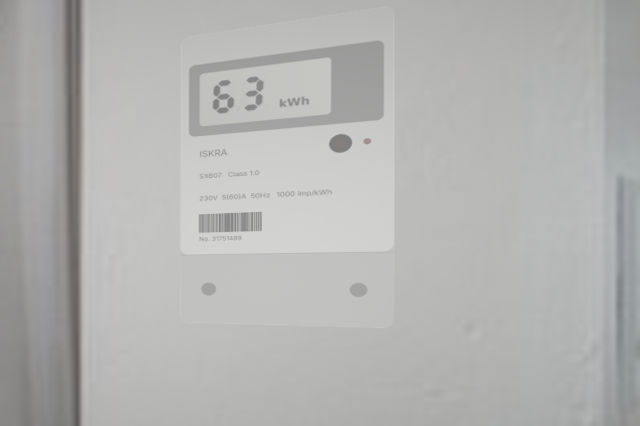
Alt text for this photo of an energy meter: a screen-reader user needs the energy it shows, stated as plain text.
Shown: 63 kWh
